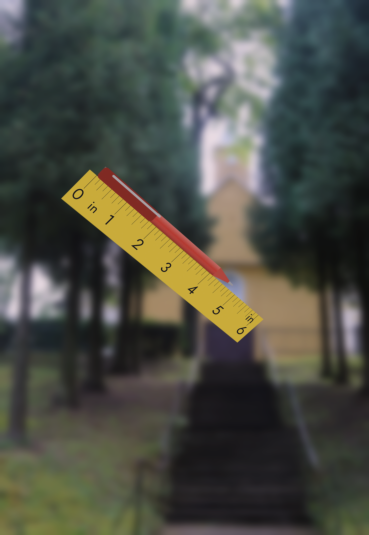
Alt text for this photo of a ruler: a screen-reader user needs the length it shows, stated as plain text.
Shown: 4.75 in
